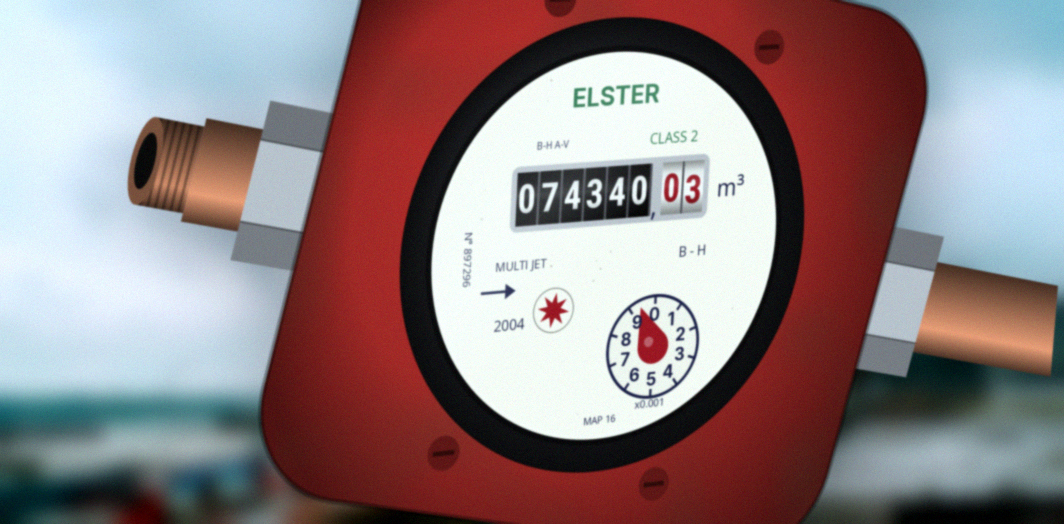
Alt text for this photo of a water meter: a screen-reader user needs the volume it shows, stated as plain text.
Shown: 74340.029 m³
